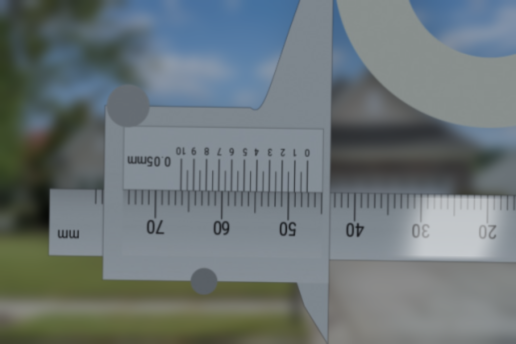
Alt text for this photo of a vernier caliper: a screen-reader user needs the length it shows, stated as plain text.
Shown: 47.2 mm
